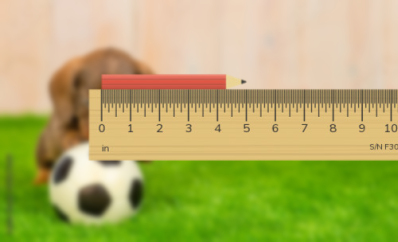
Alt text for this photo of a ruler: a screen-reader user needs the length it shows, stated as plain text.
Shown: 5 in
